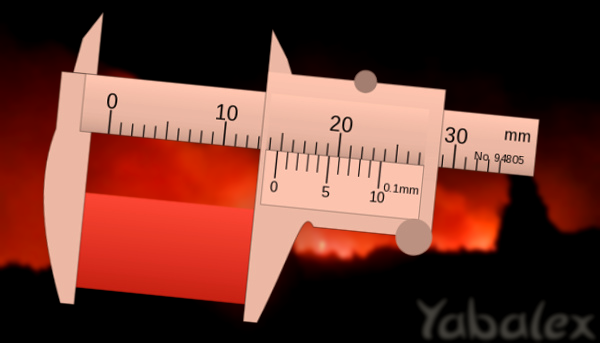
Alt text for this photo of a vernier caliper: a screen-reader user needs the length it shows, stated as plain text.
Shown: 14.7 mm
